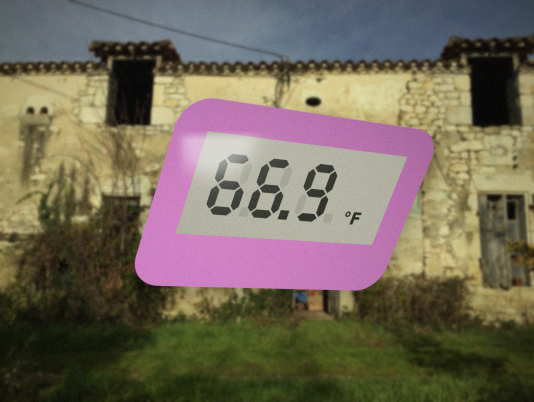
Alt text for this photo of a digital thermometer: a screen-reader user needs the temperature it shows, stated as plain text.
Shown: 66.9 °F
